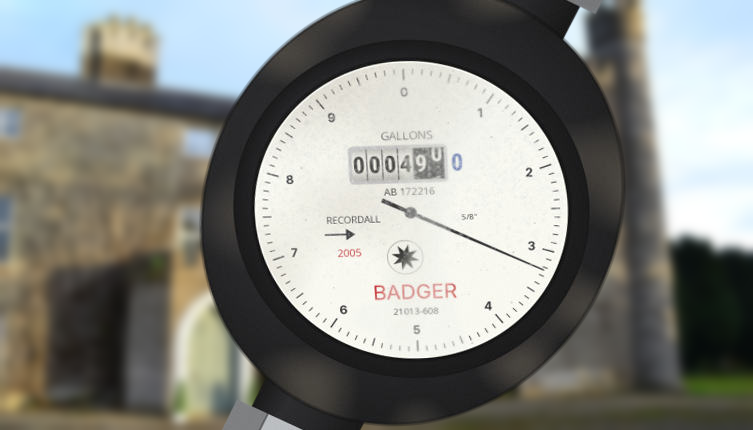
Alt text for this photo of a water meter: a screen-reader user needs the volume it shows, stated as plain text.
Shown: 4903.2 gal
